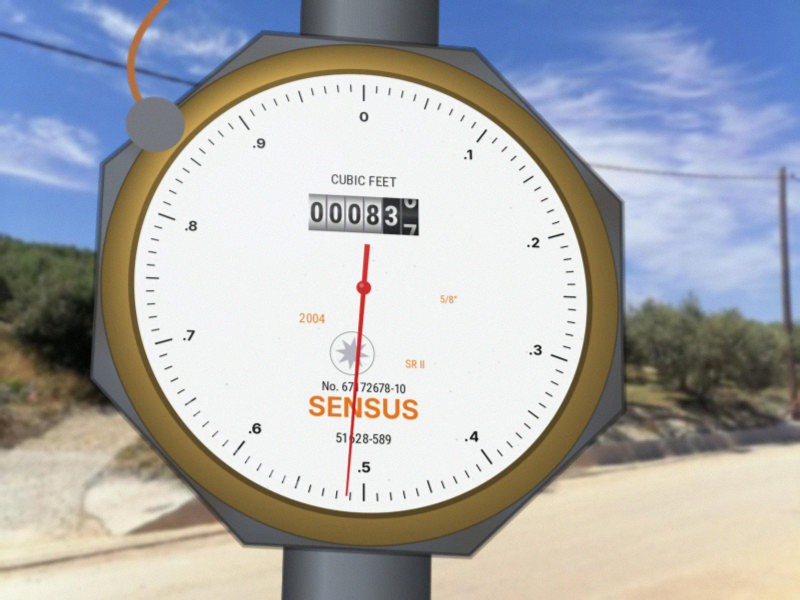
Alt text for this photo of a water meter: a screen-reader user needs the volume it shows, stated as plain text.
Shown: 836.51 ft³
